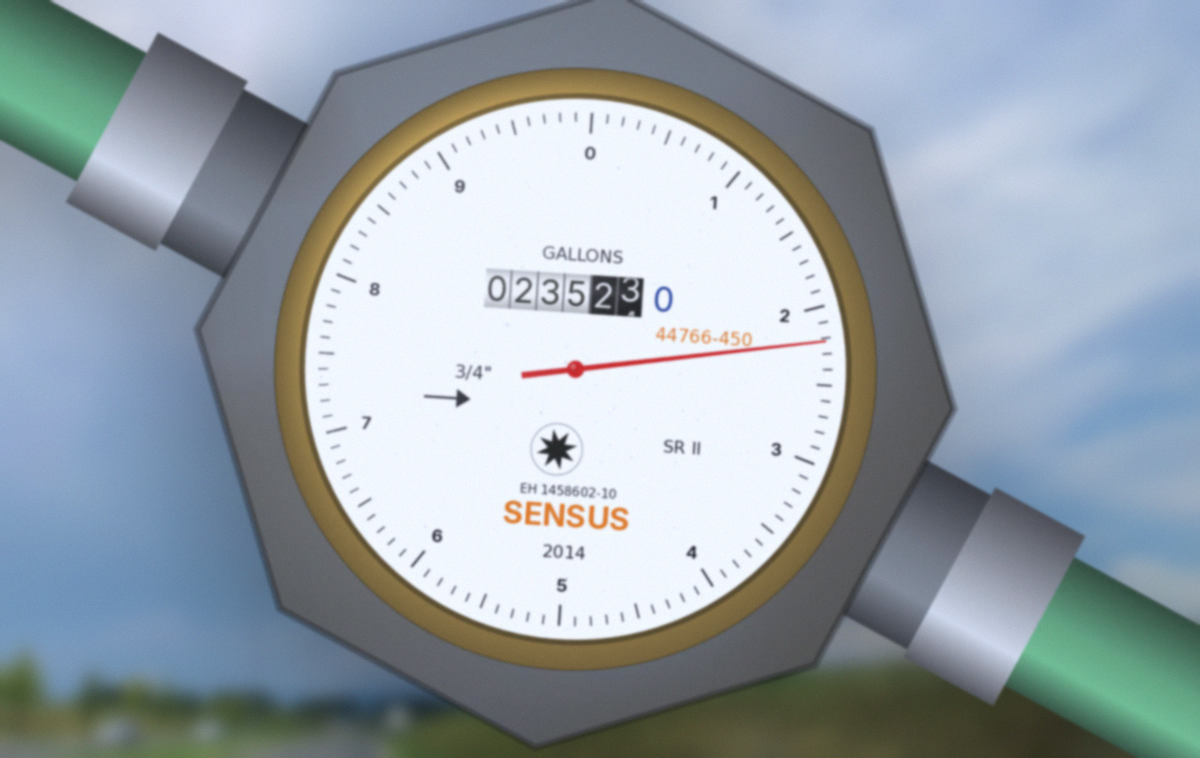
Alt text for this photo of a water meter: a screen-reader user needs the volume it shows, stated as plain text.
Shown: 235232.2 gal
